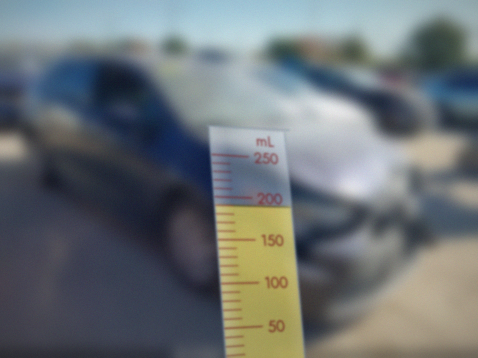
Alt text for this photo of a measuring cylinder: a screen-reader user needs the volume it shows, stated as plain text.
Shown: 190 mL
